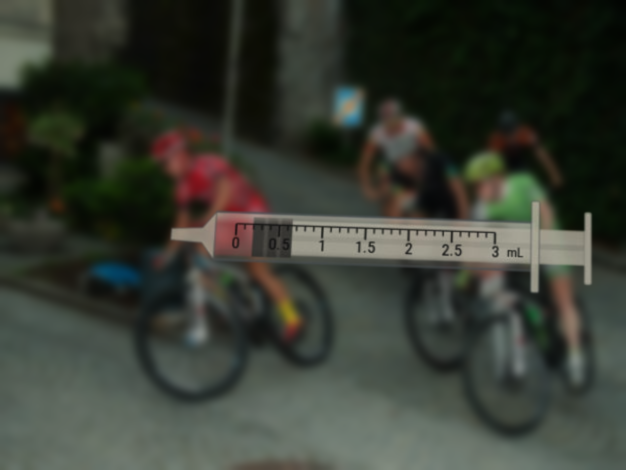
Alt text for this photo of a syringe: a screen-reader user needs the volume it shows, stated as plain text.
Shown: 0.2 mL
